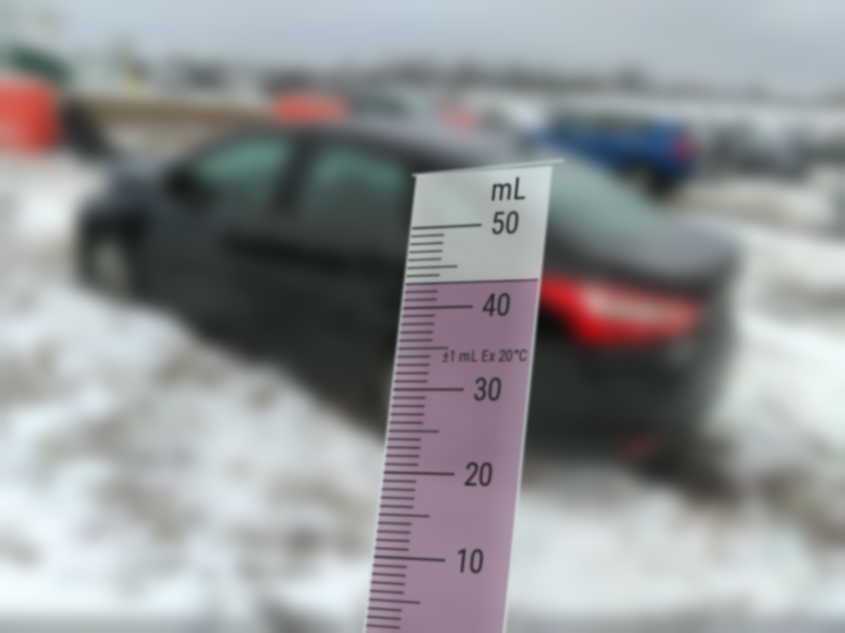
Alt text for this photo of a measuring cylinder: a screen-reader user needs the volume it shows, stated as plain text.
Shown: 43 mL
